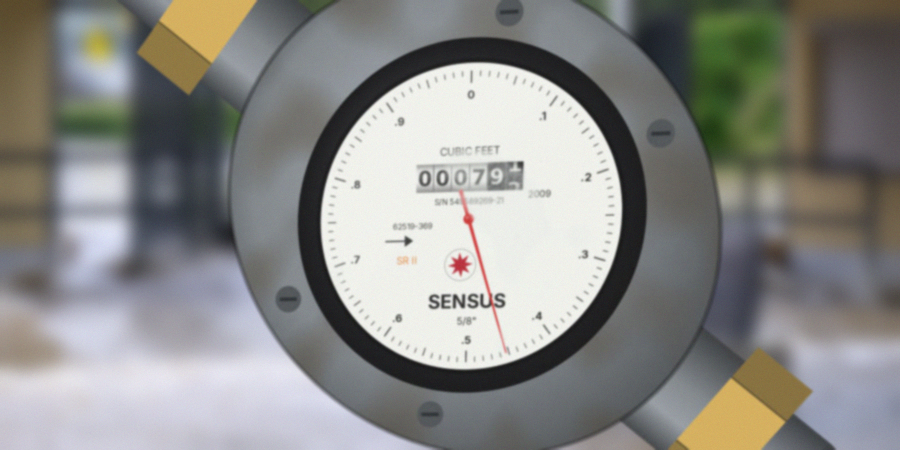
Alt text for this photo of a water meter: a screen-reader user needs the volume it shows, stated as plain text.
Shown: 791.45 ft³
